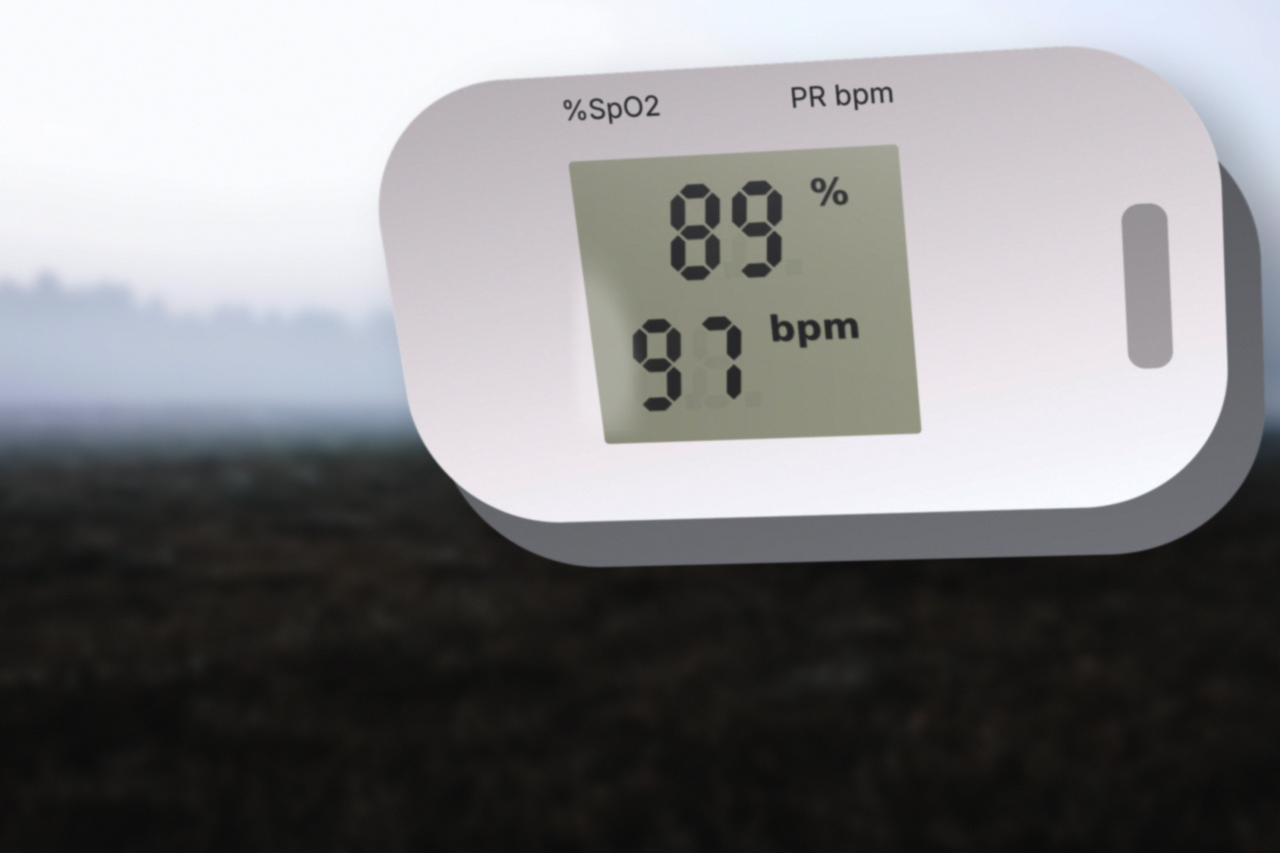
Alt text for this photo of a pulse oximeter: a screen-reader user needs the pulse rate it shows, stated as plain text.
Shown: 97 bpm
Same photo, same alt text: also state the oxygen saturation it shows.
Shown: 89 %
